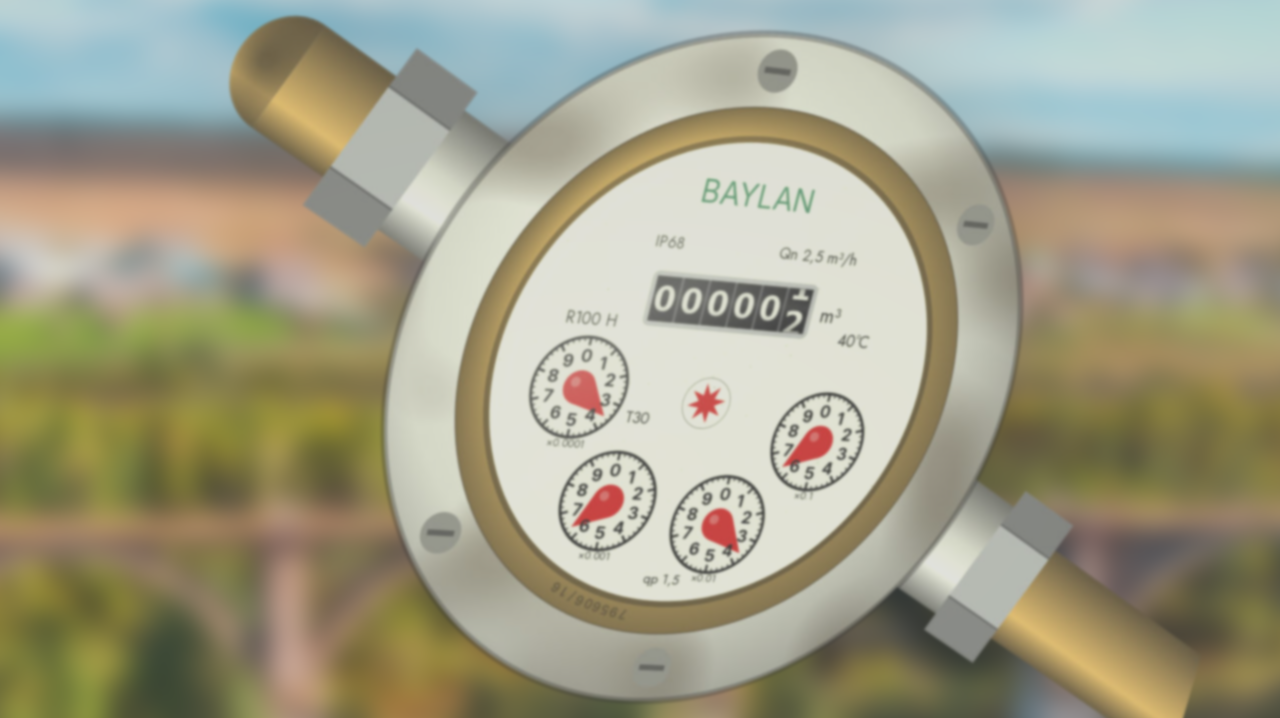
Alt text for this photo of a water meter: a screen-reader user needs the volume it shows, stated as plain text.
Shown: 1.6363 m³
